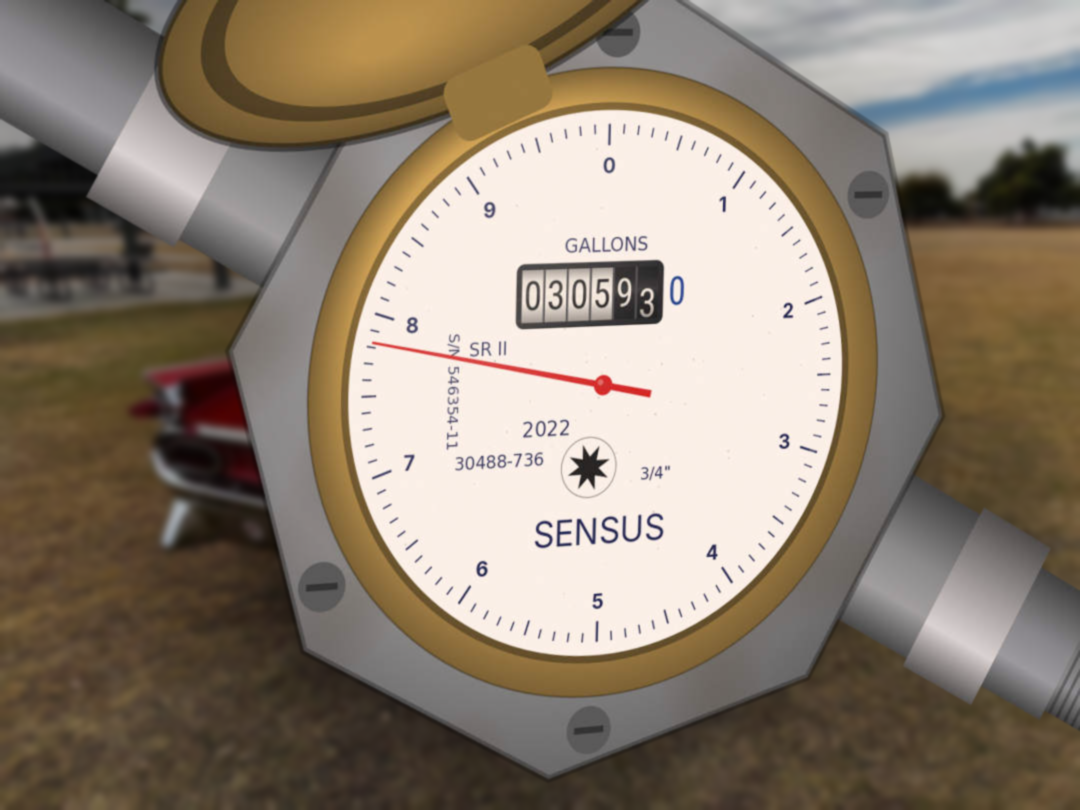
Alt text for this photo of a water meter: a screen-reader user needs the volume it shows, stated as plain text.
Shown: 305927.8 gal
